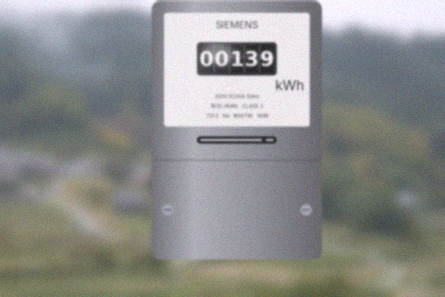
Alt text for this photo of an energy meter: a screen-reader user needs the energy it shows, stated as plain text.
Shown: 139 kWh
